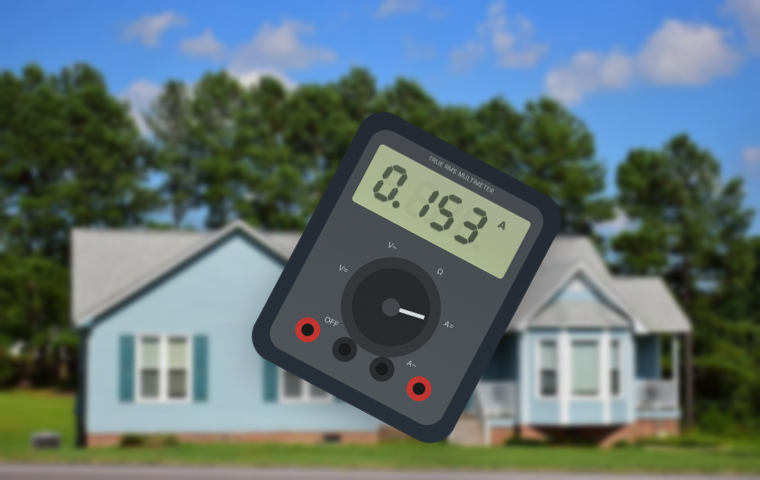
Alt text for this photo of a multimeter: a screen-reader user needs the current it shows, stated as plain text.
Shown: 0.153 A
